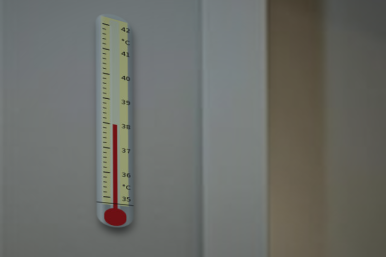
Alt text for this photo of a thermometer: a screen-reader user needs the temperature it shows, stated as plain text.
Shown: 38 °C
